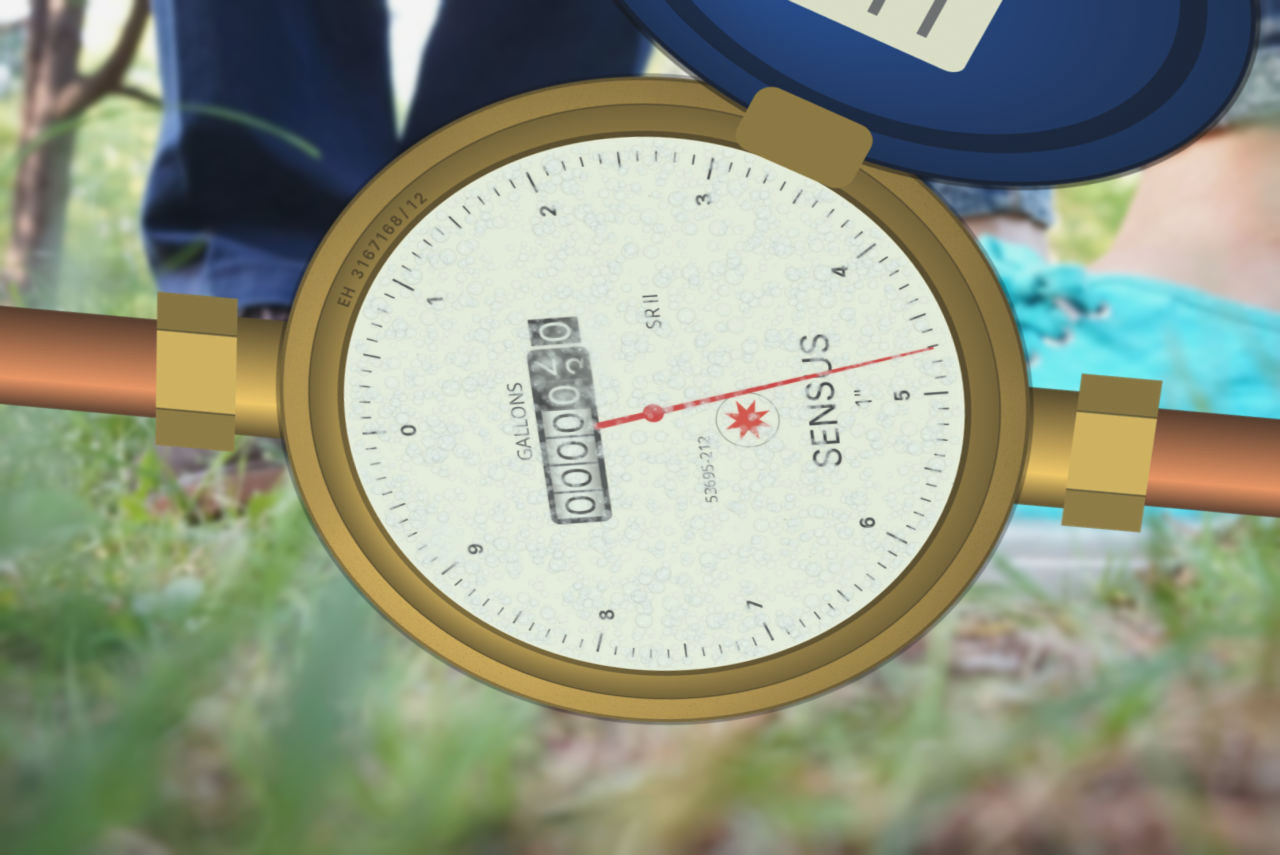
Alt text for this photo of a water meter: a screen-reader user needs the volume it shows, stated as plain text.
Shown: 24.7 gal
